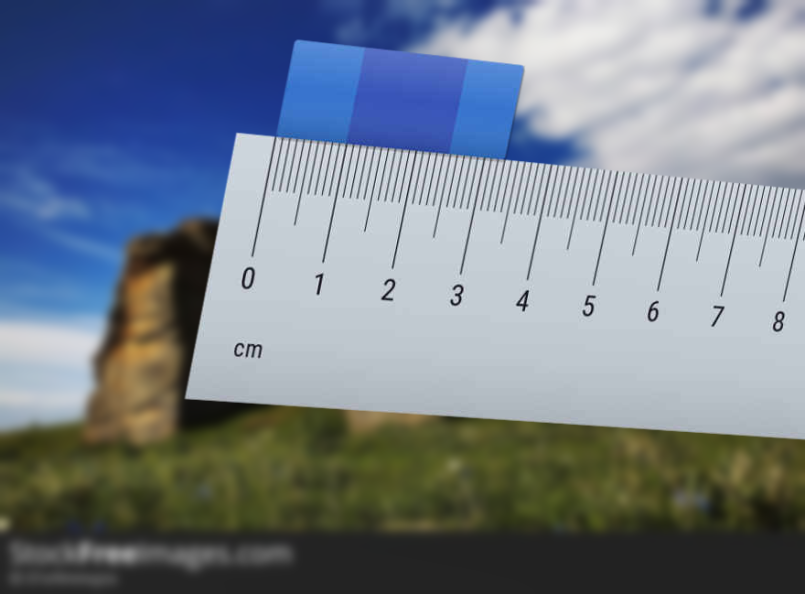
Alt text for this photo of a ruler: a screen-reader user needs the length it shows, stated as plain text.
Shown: 3.3 cm
